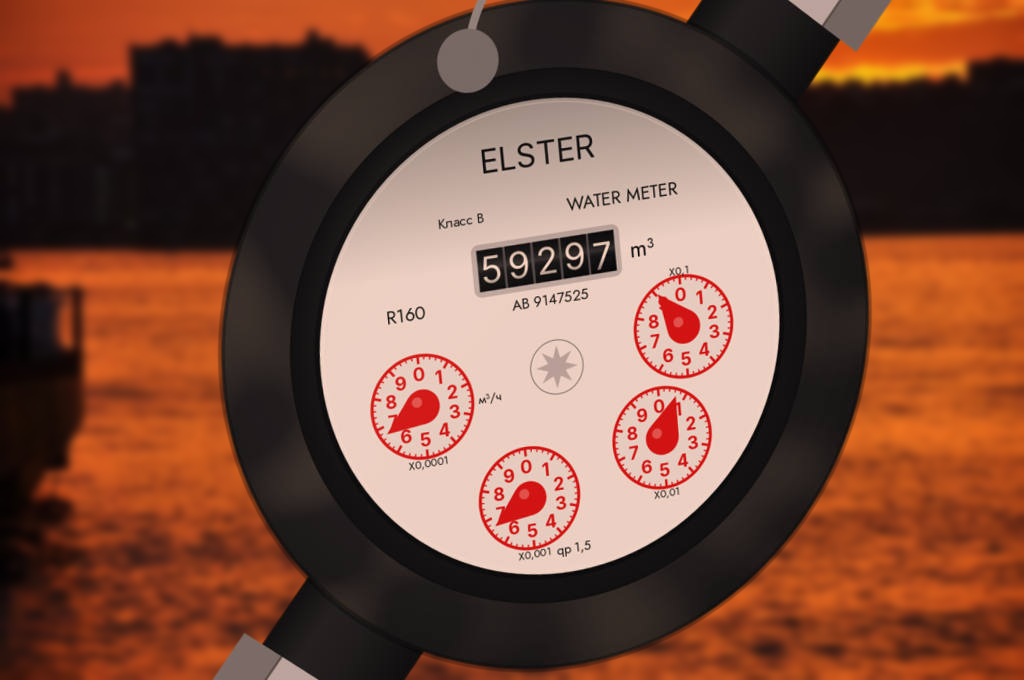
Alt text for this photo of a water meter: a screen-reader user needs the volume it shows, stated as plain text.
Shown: 59296.9066 m³
